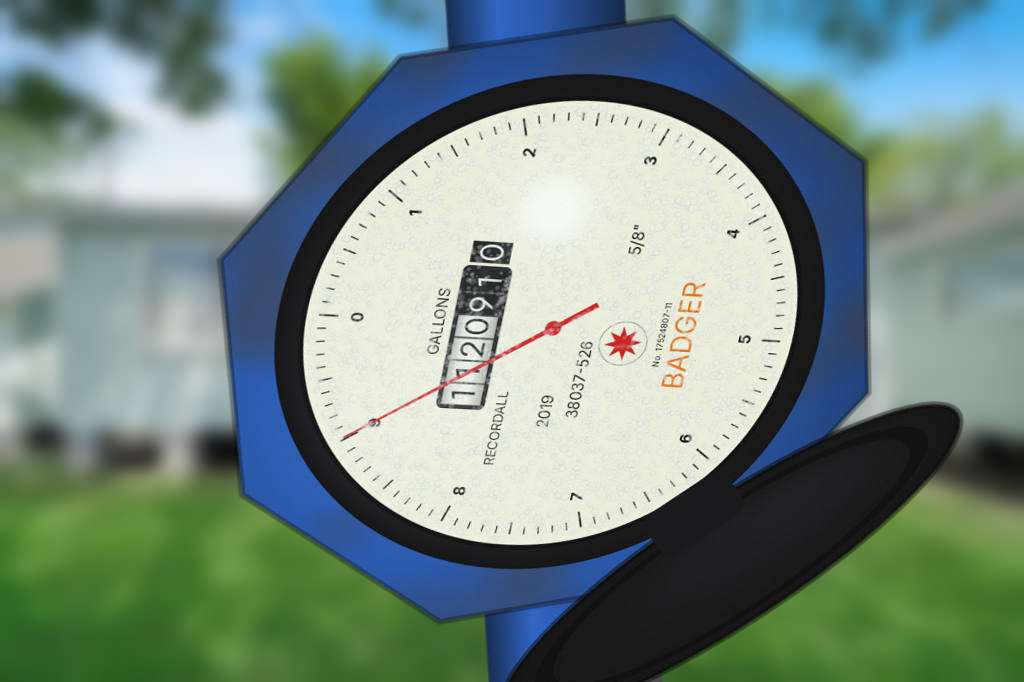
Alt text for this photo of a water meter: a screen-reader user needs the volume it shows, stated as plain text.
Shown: 1120909.0 gal
